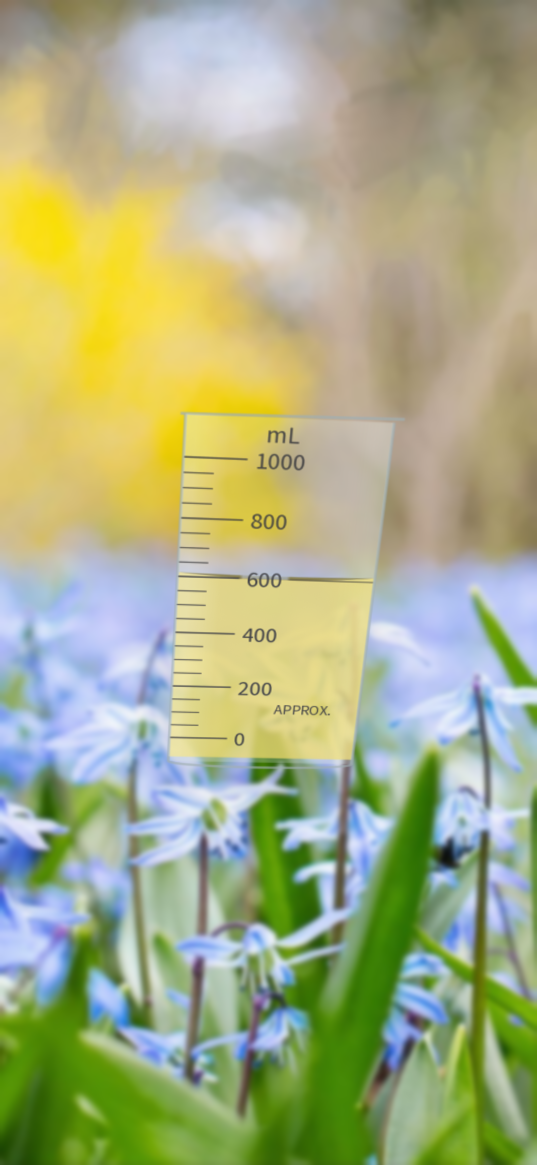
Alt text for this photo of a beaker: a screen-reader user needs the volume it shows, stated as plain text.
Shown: 600 mL
